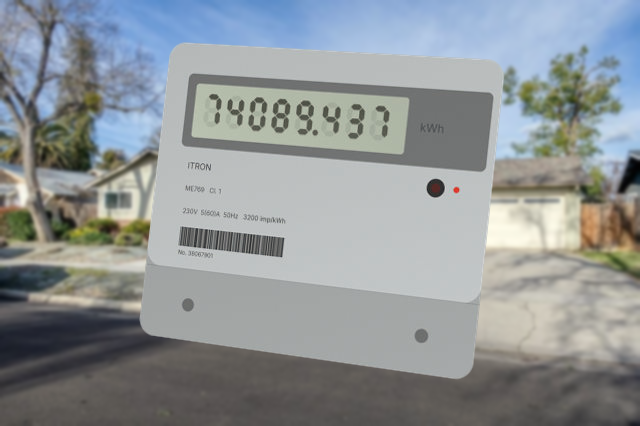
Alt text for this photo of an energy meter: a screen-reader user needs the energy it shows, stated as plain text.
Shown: 74089.437 kWh
